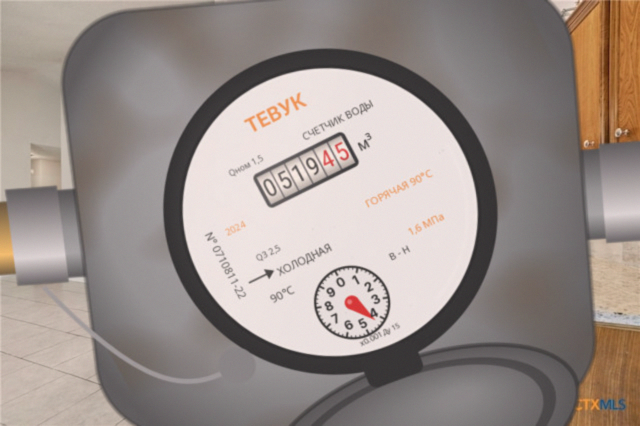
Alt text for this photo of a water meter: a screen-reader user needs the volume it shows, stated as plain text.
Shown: 519.454 m³
